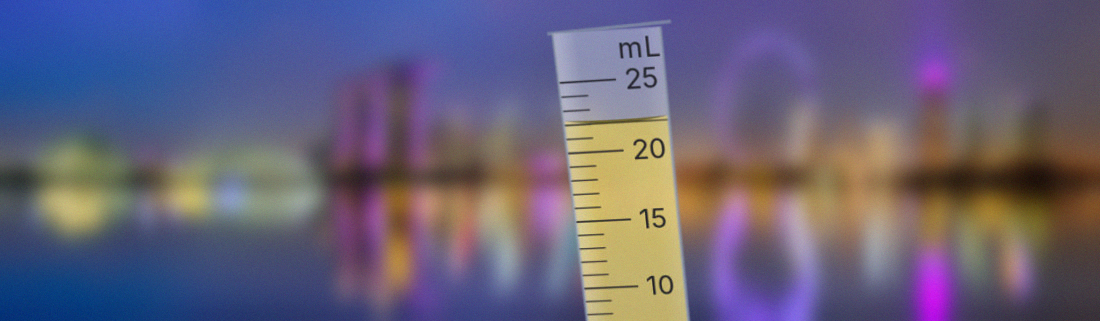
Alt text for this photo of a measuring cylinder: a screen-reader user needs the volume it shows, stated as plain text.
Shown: 22 mL
